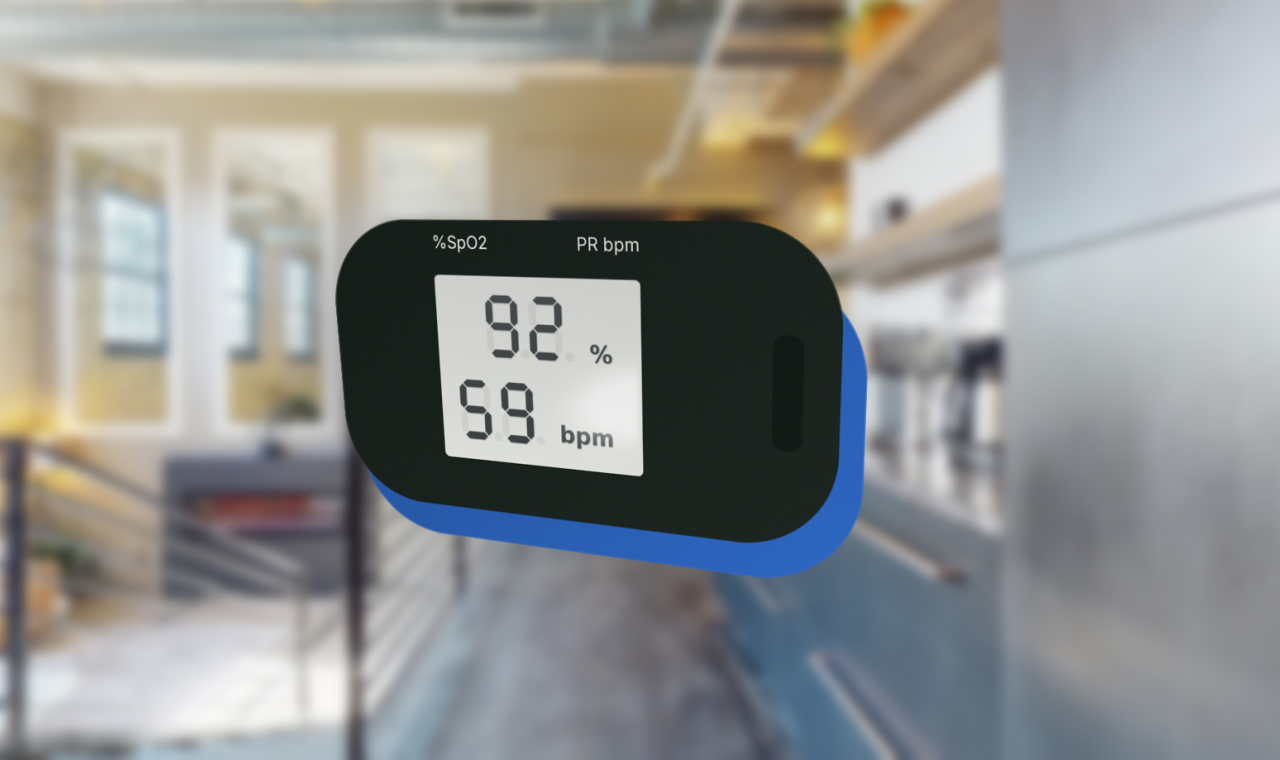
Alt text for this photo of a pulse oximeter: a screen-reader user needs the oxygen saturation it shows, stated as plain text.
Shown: 92 %
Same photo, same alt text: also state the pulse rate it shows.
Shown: 59 bpm
